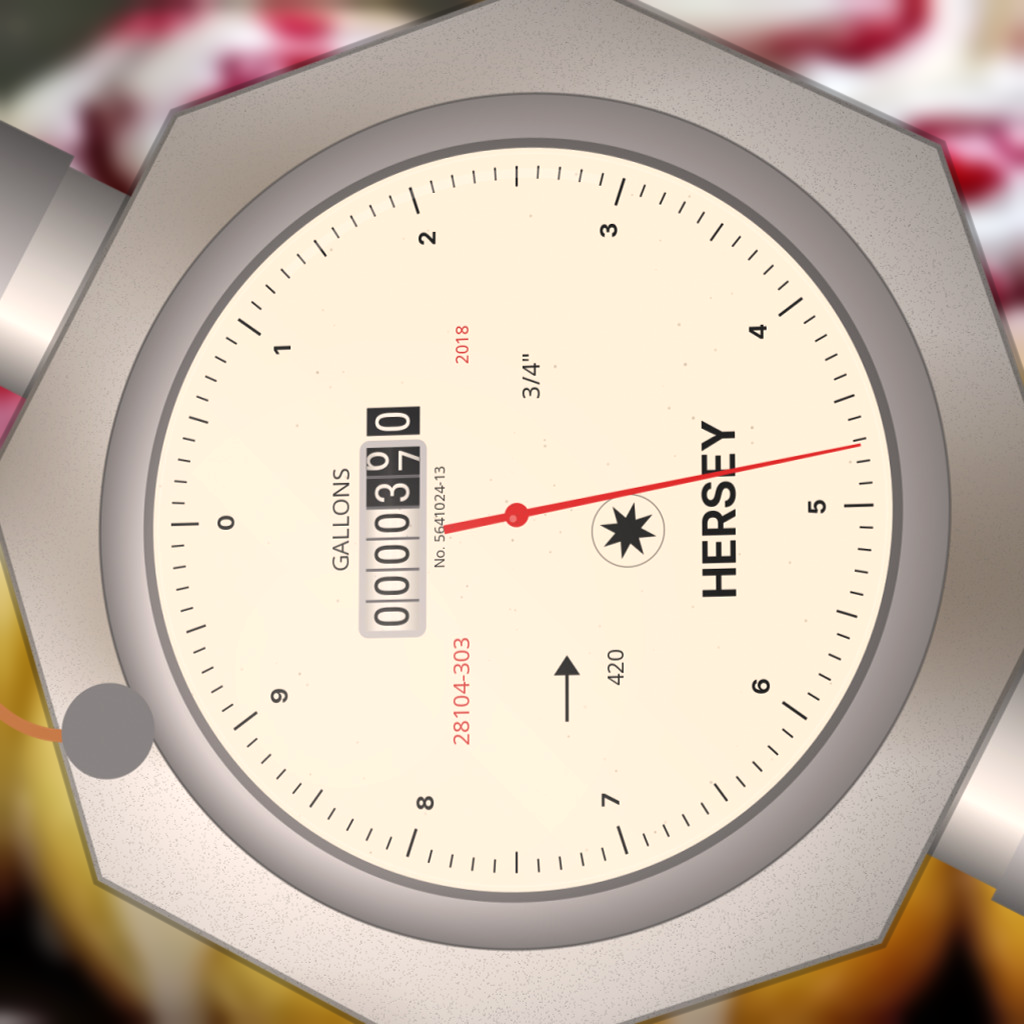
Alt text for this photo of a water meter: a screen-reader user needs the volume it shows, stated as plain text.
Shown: 364.7 gal
